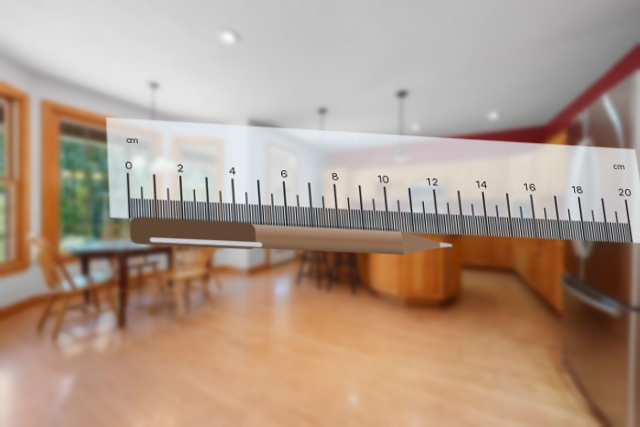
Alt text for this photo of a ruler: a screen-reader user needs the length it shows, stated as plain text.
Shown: 12.5 cm
